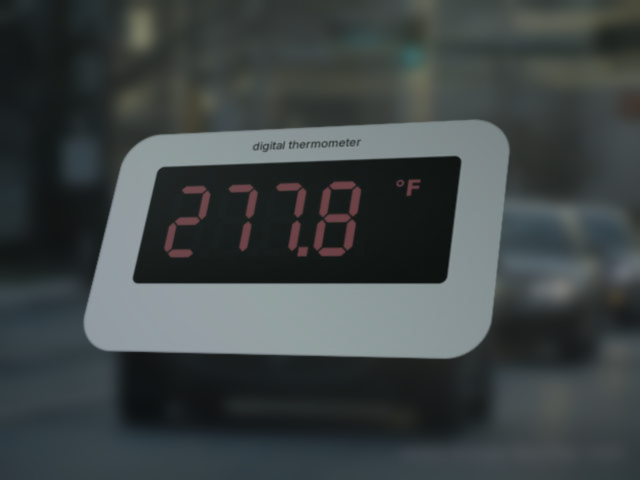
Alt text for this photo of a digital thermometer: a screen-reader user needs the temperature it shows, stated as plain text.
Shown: 277.8 °F
